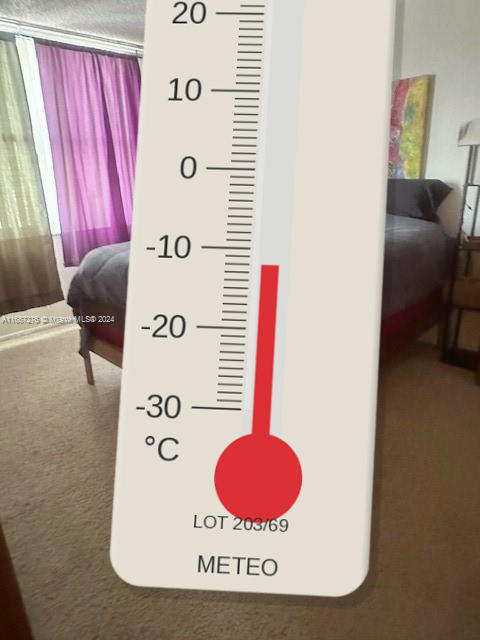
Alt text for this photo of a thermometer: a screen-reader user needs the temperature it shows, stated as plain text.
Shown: -12 °C
